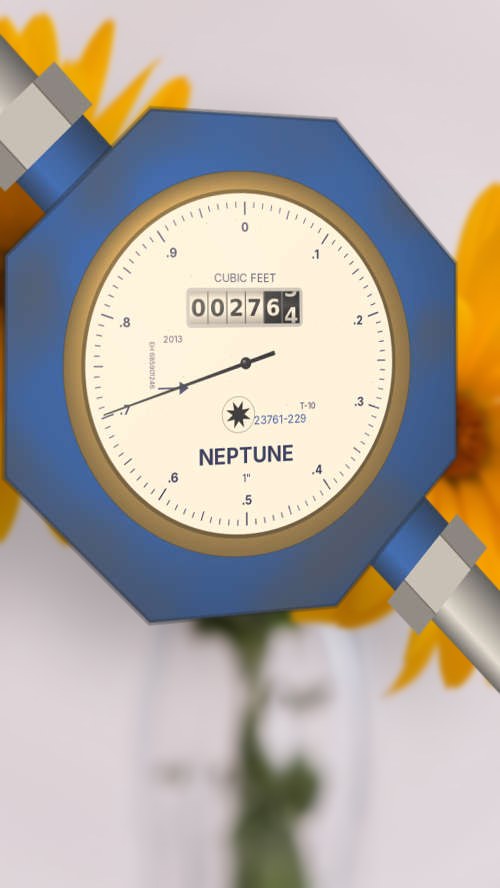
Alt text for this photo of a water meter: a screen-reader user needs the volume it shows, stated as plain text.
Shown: 2763.70 ft³
